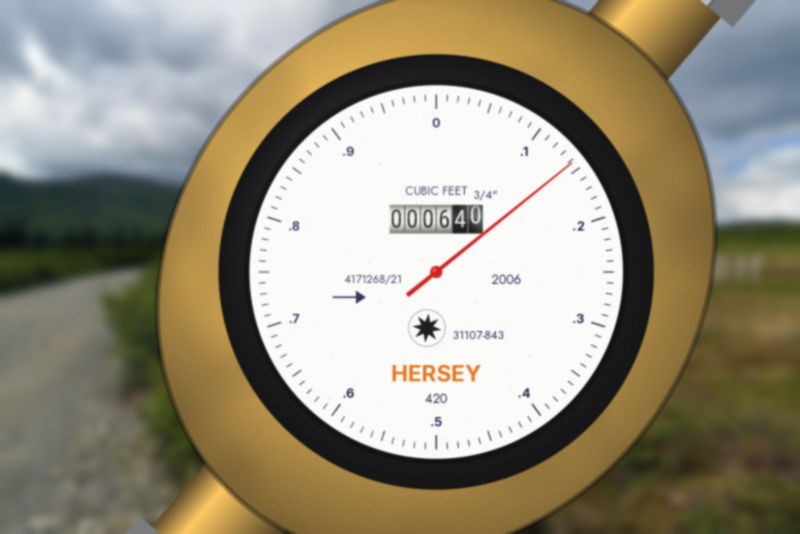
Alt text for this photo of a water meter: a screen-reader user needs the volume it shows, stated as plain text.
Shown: 640.14 ft³
